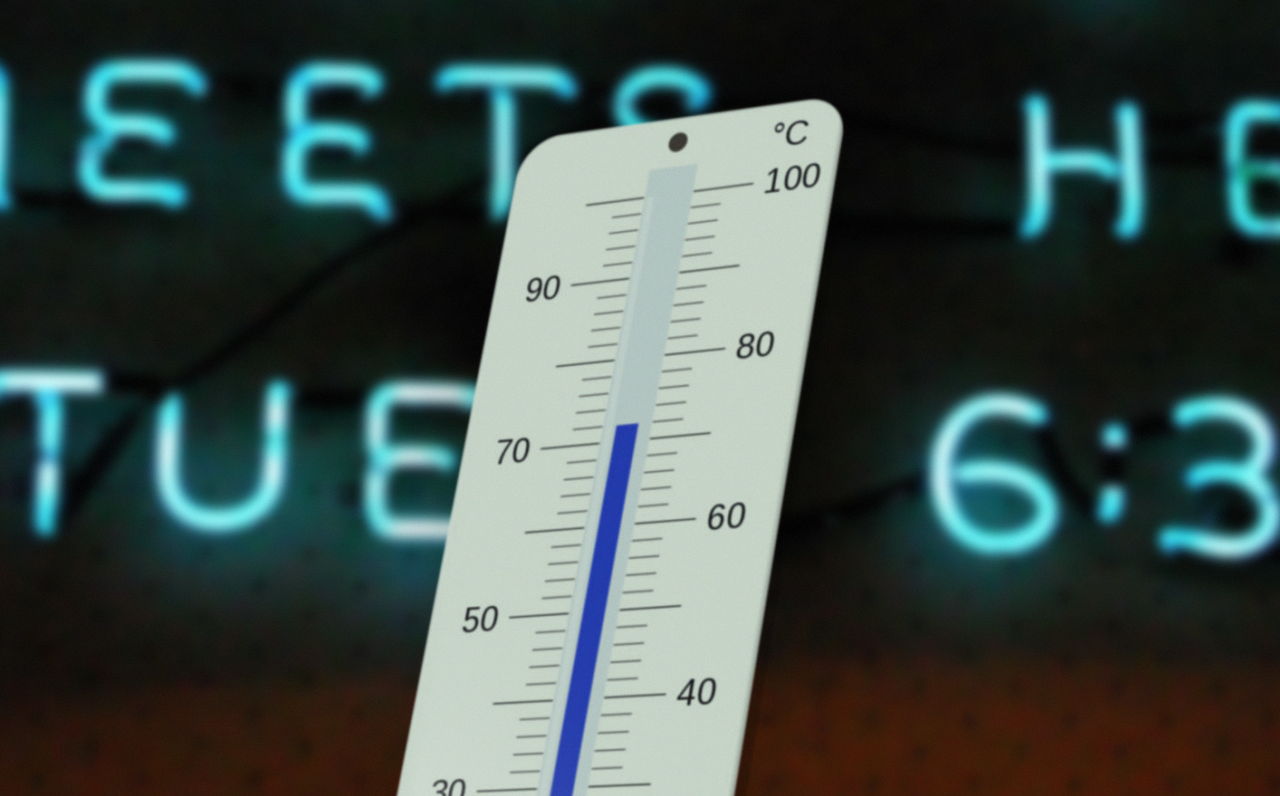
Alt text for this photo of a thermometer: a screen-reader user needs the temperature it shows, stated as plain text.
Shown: 72 °C
